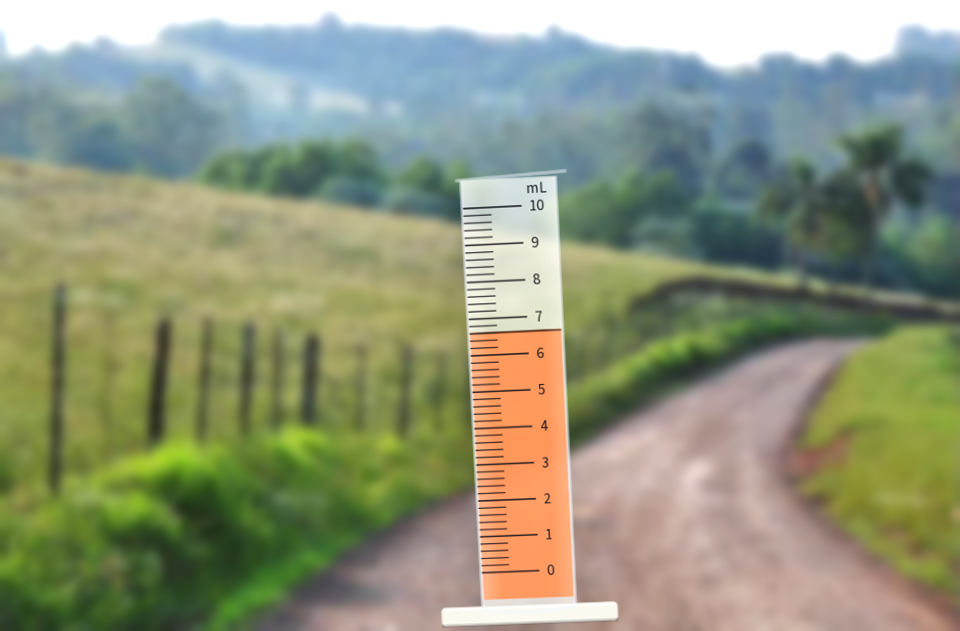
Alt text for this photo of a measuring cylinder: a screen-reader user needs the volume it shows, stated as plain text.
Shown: 6.6 mL
